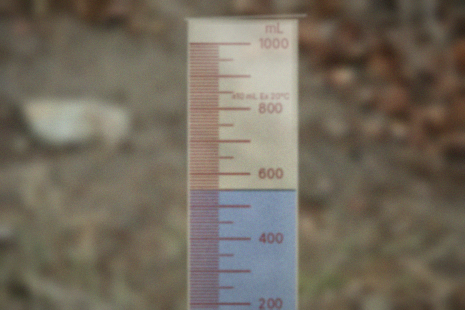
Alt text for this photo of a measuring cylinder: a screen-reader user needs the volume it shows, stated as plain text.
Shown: 550 mL
